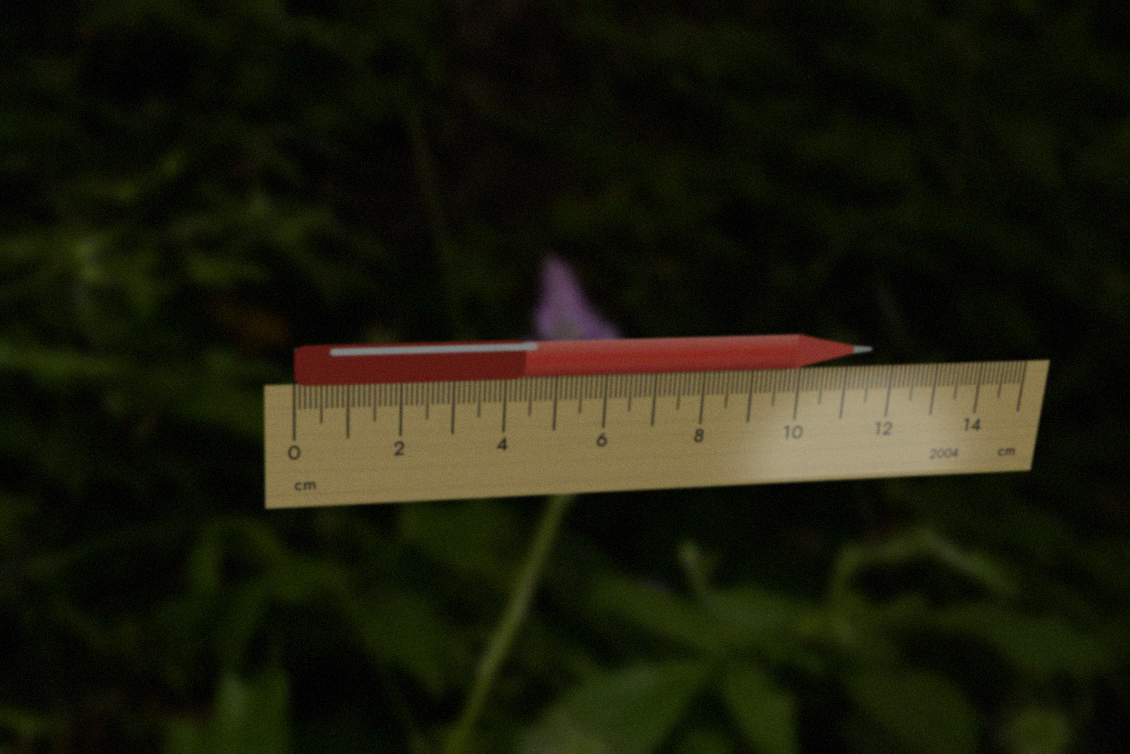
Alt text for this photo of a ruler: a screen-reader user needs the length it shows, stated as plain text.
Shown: 11.5 cm
